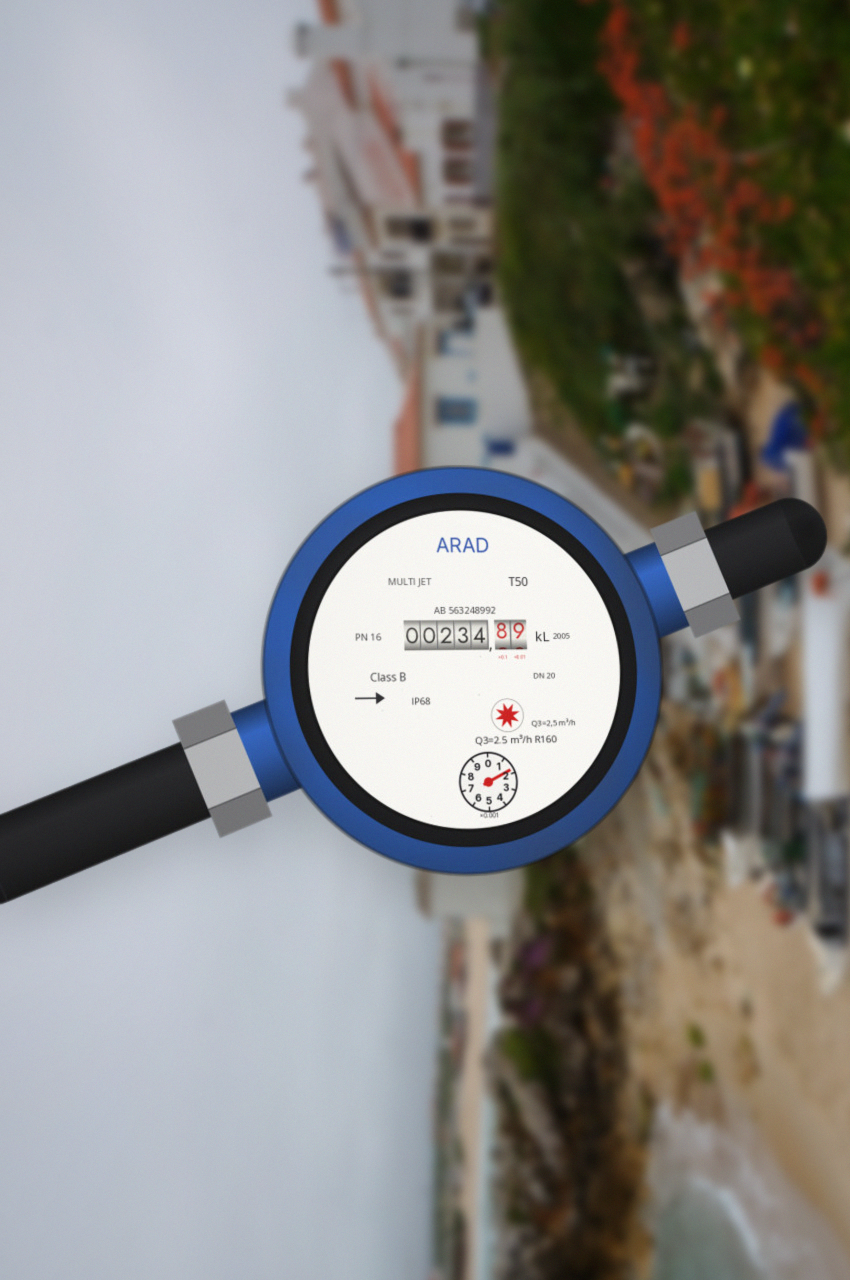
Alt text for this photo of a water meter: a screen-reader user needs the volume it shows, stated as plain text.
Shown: 234.891 kL
